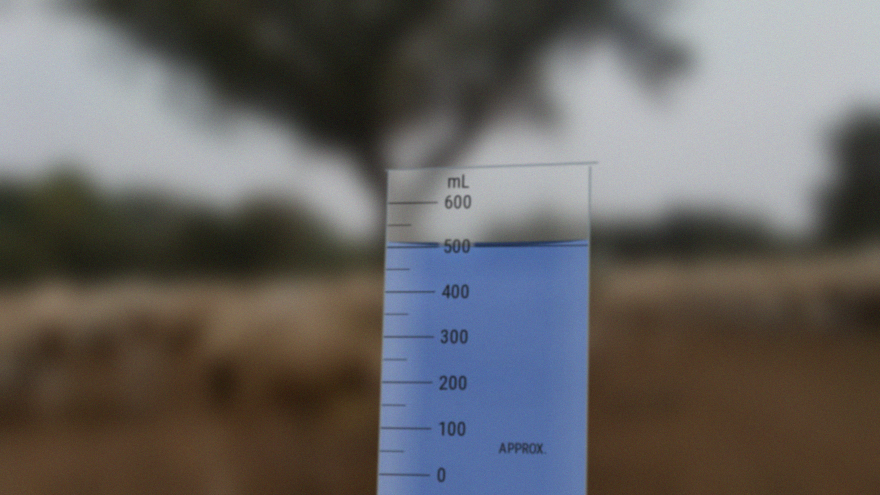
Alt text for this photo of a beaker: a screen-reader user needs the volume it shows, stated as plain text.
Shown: 500 mL
